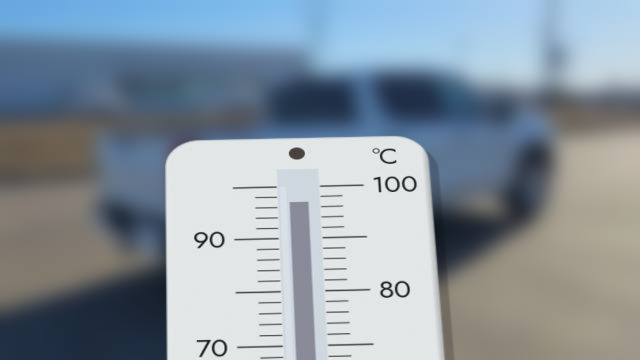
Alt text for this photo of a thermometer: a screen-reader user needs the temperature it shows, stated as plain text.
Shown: 97 °C
